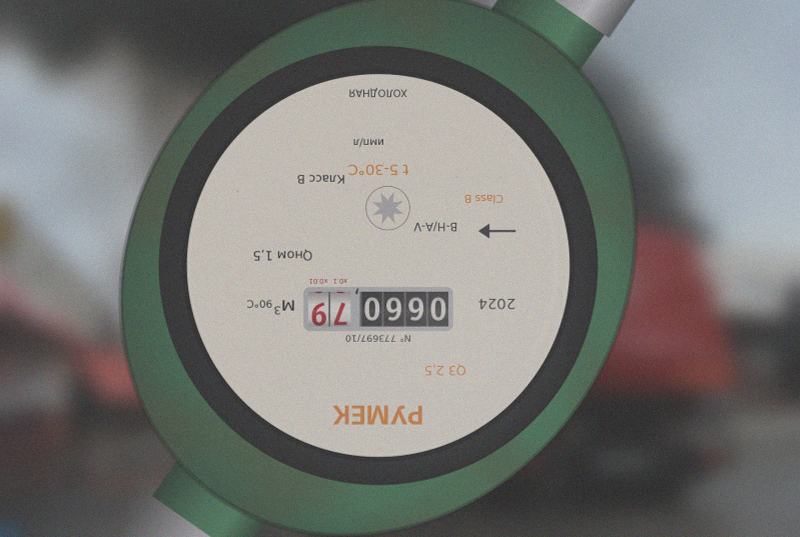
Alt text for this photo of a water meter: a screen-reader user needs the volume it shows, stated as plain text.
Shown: 660.79 m³
